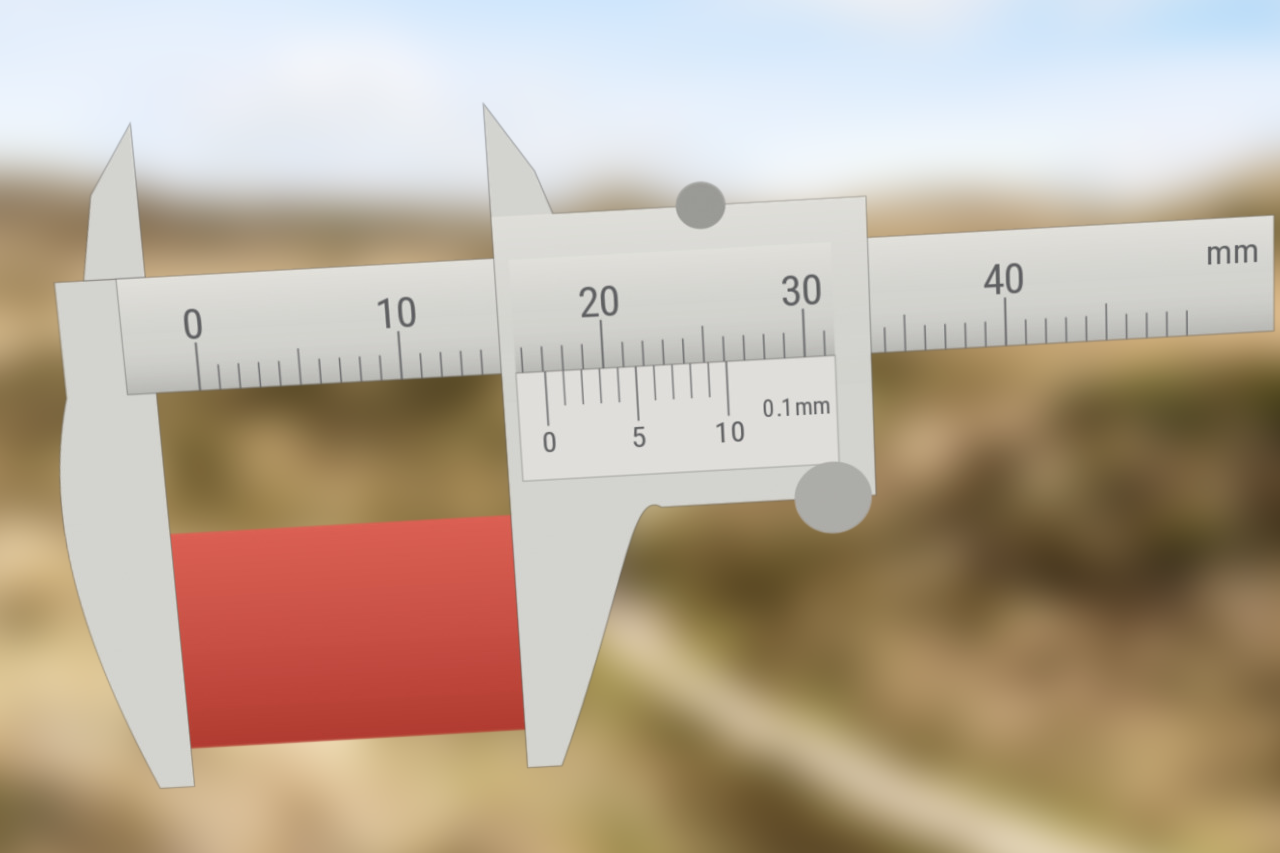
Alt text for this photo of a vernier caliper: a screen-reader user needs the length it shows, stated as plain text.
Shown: 17.1 mm
